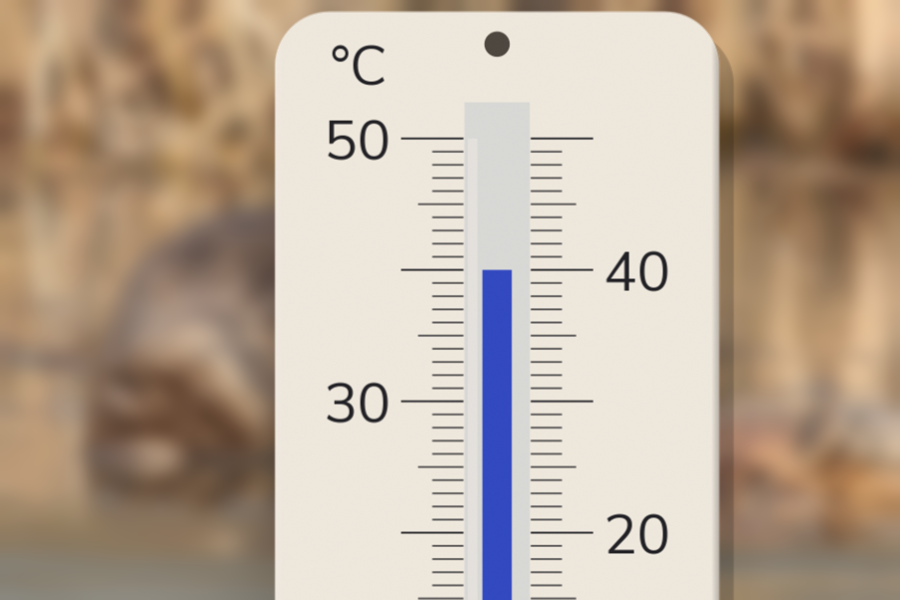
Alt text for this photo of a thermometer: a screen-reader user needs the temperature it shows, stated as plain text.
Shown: 40 °C
